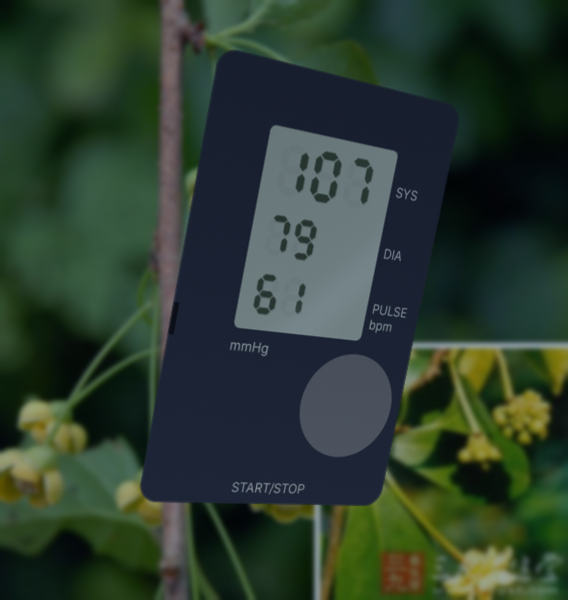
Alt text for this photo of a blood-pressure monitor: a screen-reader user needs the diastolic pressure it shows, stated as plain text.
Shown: 79 mmHg
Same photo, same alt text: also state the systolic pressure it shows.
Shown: 107 mmHg
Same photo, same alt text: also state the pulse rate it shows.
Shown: 61 bpm
